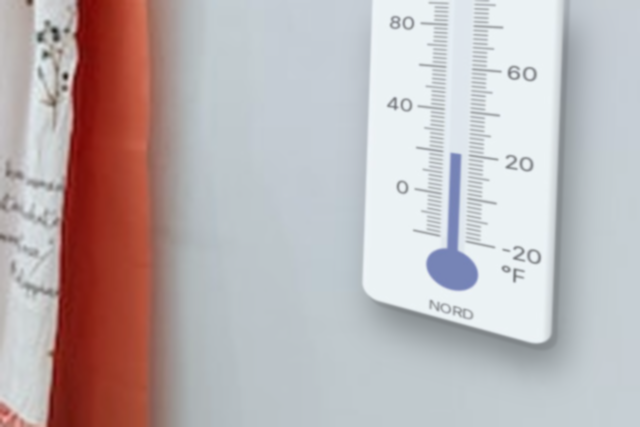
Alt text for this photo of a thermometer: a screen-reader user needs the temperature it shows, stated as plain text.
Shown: 20 °F
